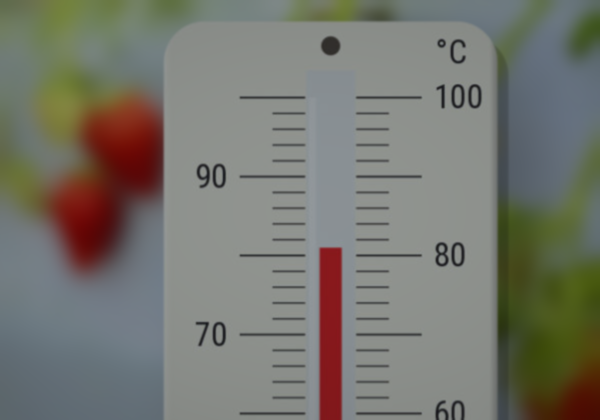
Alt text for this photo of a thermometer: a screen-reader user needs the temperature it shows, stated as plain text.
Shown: 81 °C
